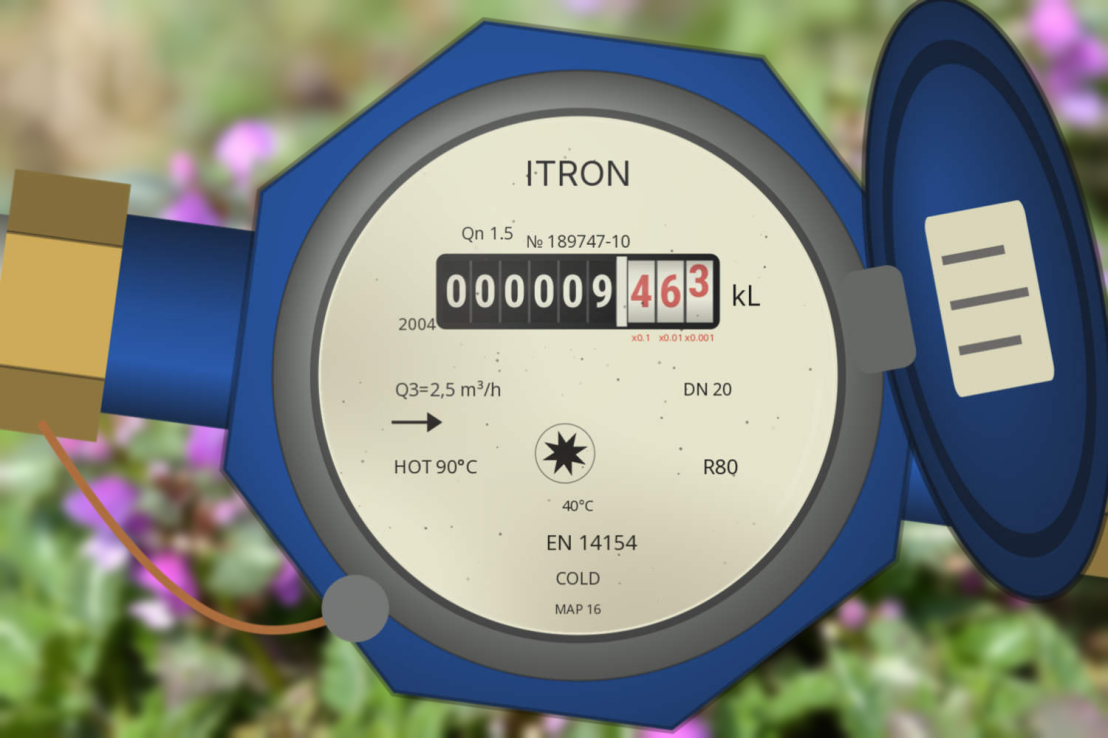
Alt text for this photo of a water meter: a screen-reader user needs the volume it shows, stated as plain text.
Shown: 9.463 kL
